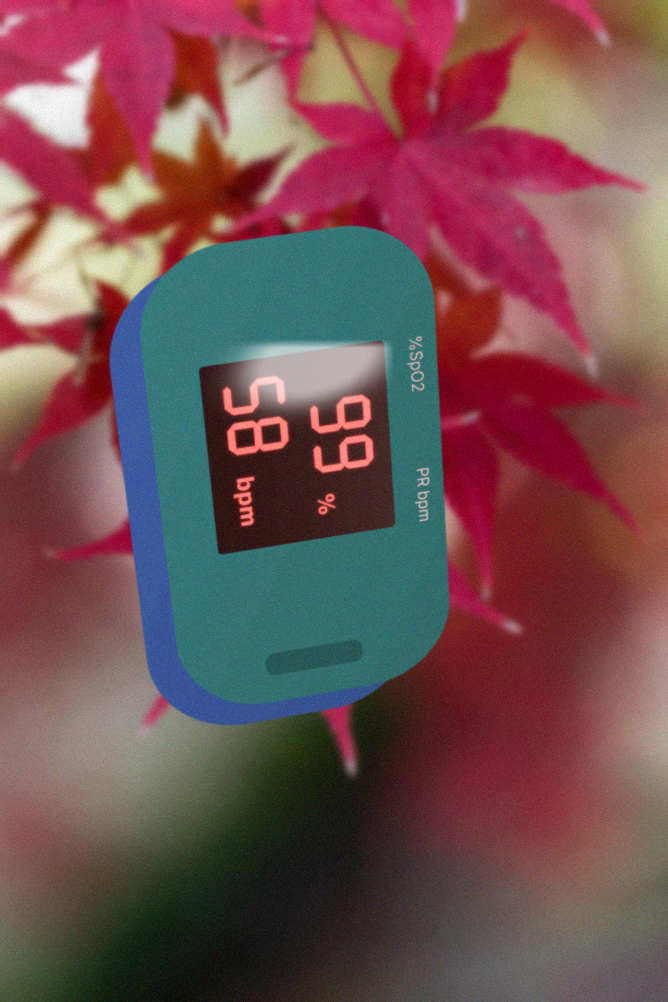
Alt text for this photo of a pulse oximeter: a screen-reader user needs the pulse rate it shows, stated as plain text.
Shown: 58 bpm
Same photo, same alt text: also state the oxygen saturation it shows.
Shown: 99 %
